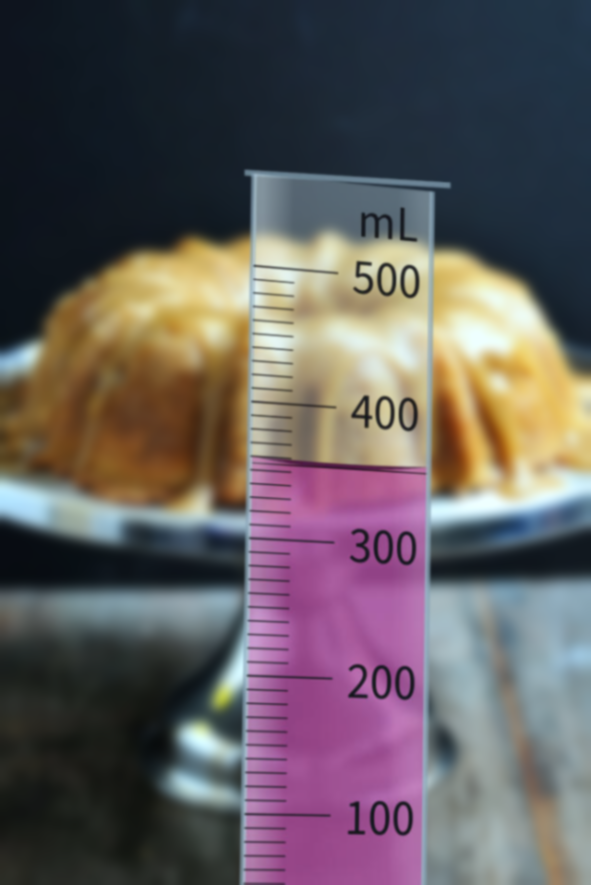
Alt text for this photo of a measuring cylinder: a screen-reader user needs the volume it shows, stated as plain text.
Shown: 355 mL
